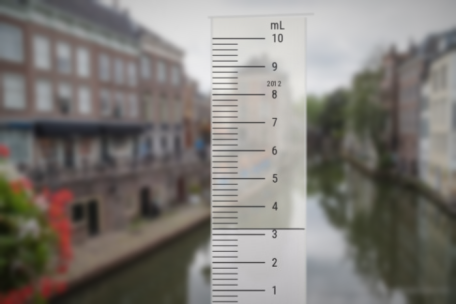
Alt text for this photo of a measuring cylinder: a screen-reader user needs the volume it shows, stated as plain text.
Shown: 3.2 mL
